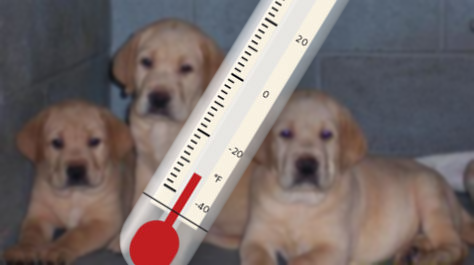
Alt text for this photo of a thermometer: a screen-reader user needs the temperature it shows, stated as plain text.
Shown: -32 °F
